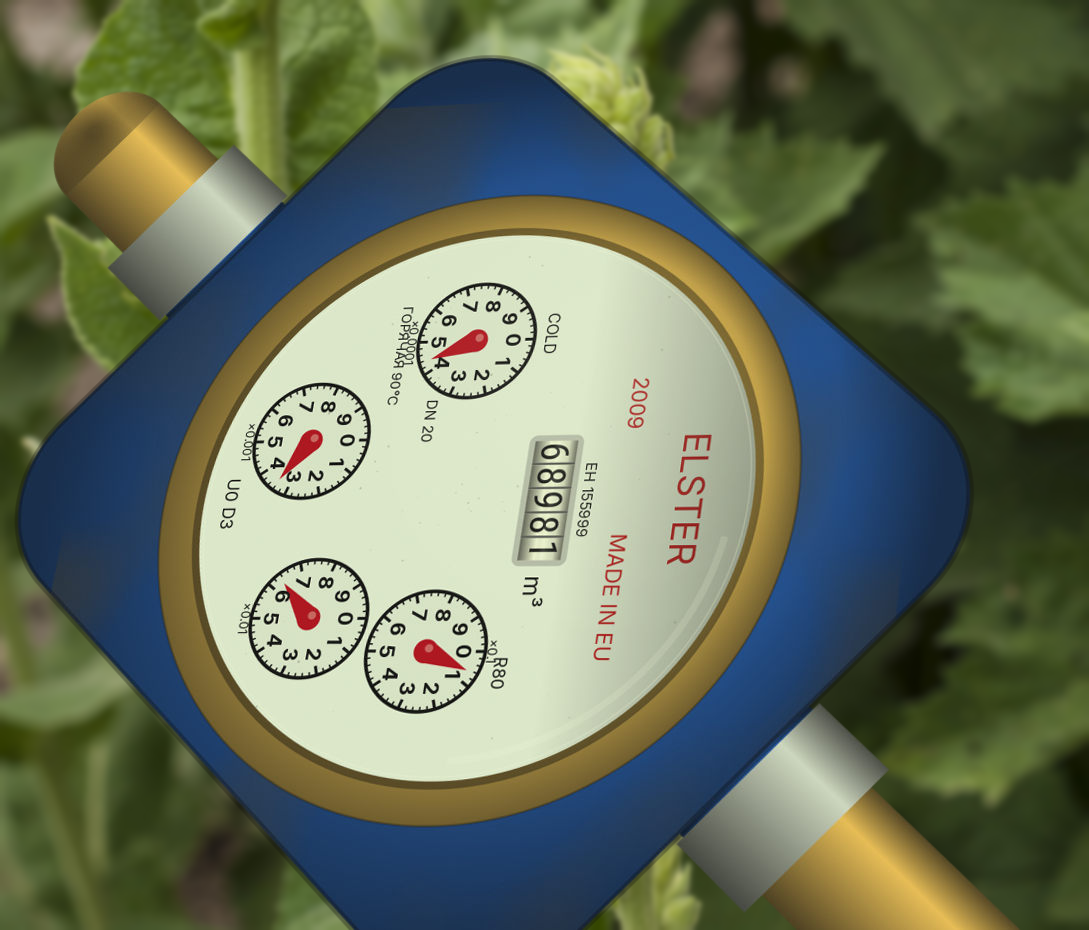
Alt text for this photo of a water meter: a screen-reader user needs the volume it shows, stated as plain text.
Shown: 68981.0634 m³
